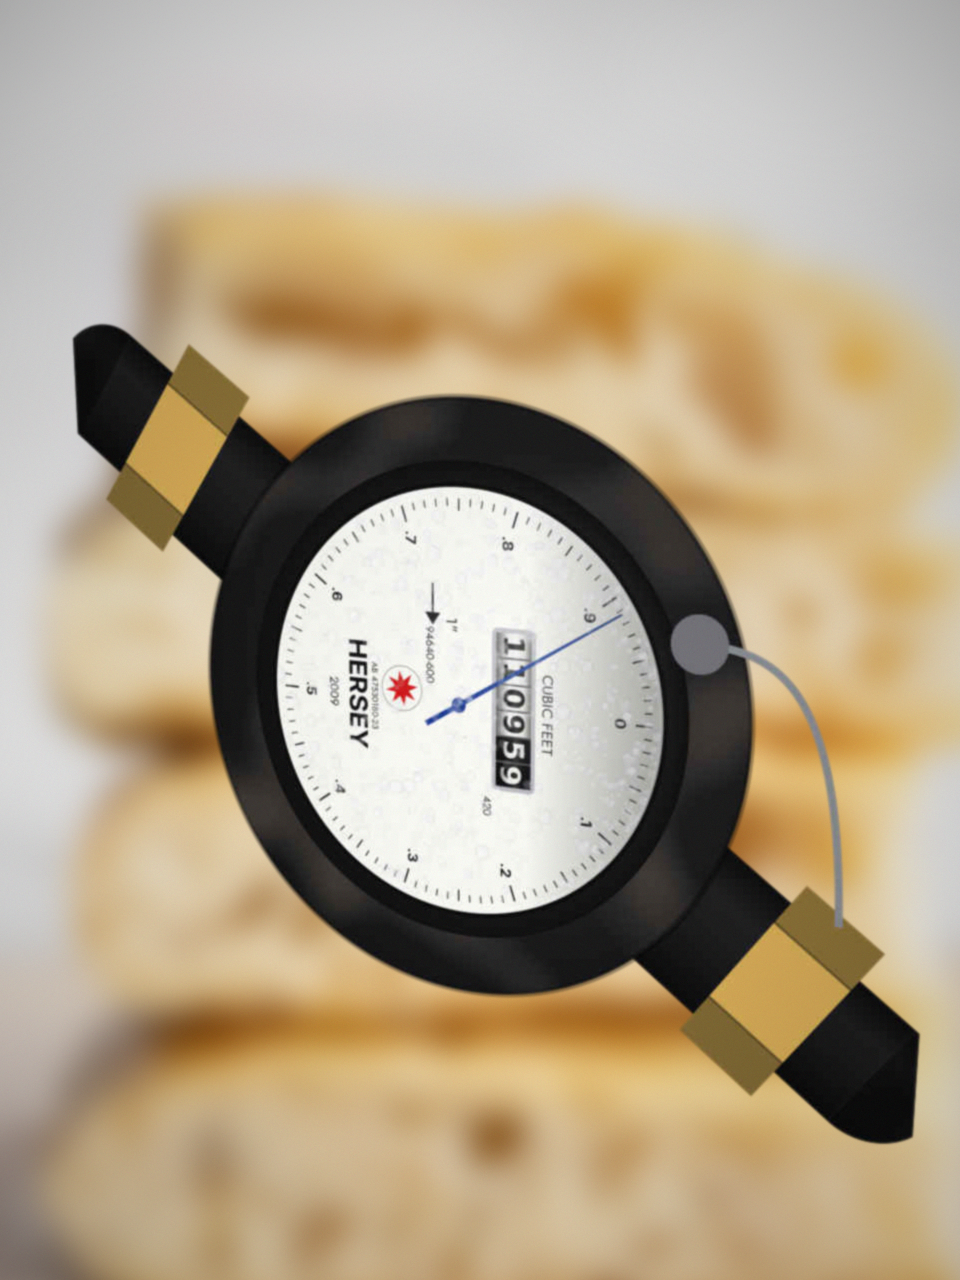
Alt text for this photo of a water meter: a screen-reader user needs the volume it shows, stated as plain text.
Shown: 110958.91 ft³
